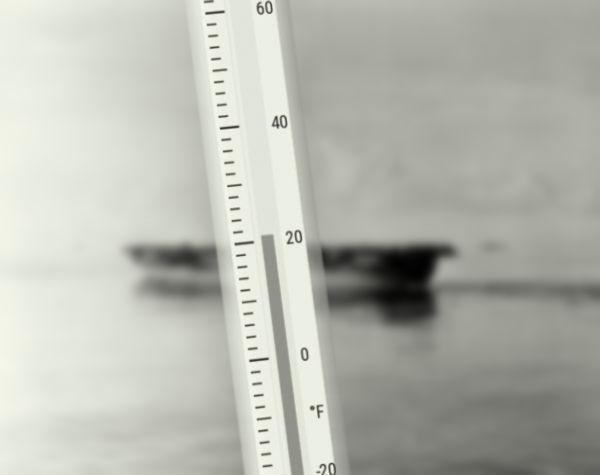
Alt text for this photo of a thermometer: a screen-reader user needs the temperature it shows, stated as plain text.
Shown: 21 °F
